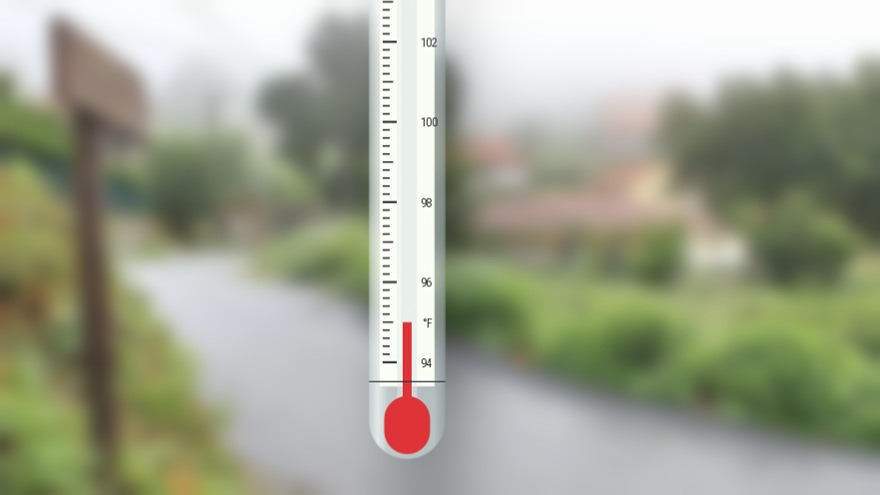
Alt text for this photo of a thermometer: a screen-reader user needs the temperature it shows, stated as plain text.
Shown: 95 °F
